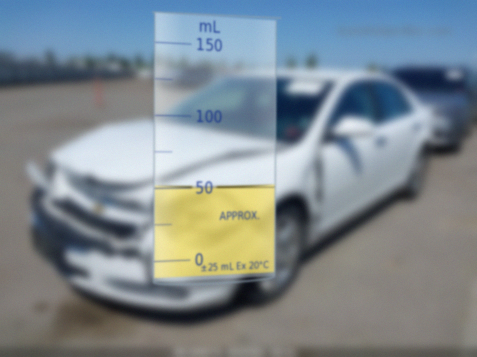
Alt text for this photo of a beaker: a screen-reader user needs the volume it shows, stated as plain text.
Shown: 50 mL
